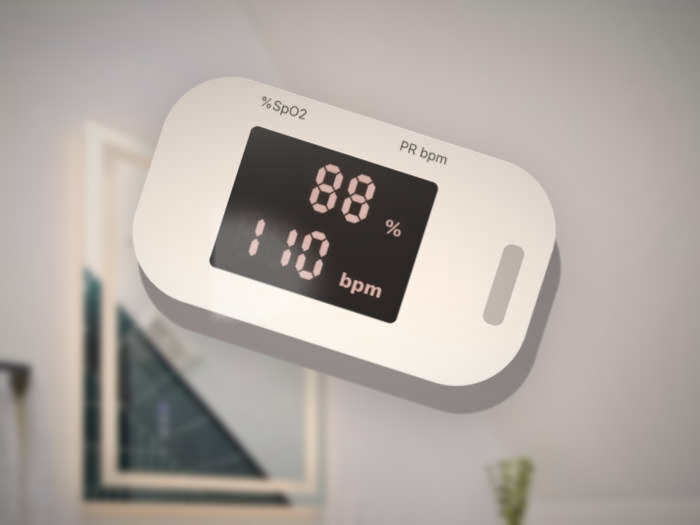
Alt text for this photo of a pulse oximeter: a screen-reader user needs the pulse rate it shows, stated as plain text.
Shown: 110 bpm
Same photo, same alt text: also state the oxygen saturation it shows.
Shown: 88 %
